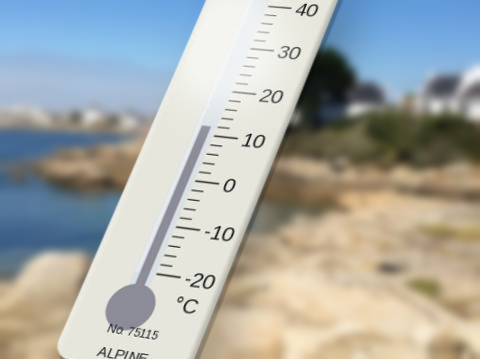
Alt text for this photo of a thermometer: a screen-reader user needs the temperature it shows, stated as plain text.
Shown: 12 °C
